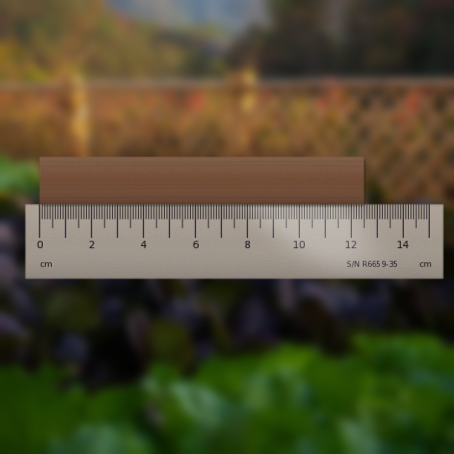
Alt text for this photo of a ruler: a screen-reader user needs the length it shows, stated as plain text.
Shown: 12.5 cm
